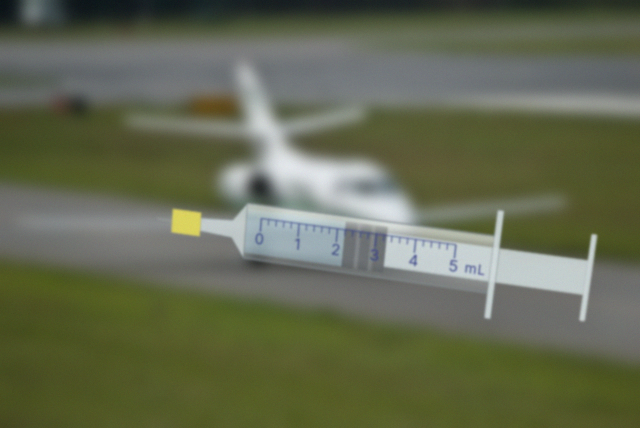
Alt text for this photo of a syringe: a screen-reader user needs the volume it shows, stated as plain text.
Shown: 2.2 mL
